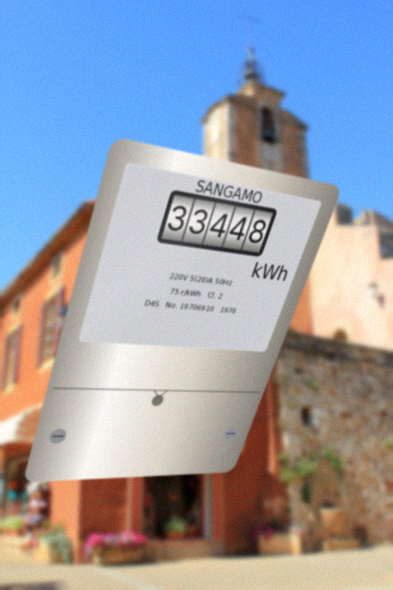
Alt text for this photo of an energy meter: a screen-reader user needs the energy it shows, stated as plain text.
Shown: 33448 kWh
